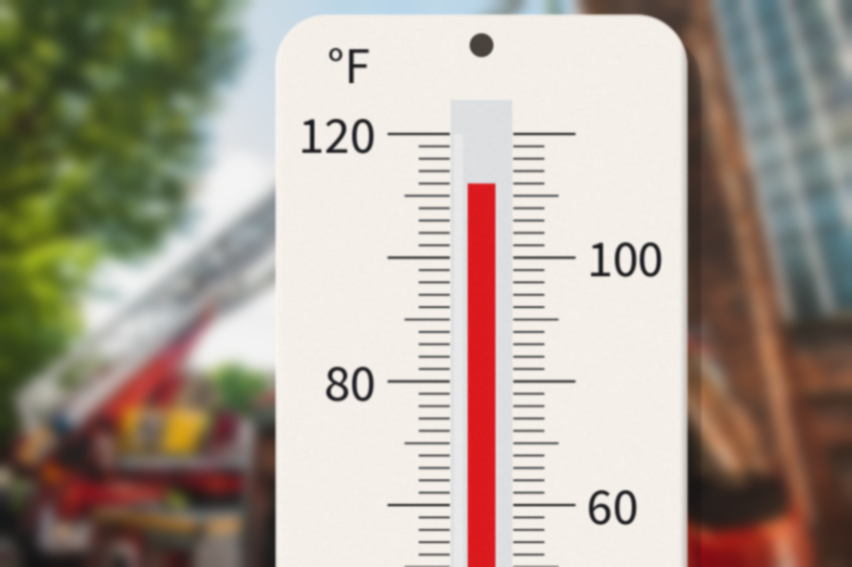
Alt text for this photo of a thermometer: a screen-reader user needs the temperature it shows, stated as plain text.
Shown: 112 °F
